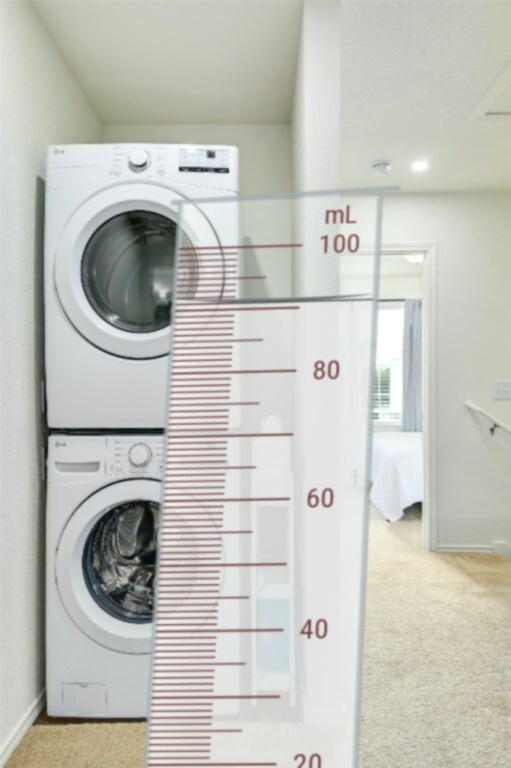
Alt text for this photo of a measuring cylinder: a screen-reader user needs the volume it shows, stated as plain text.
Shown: 91 mL
